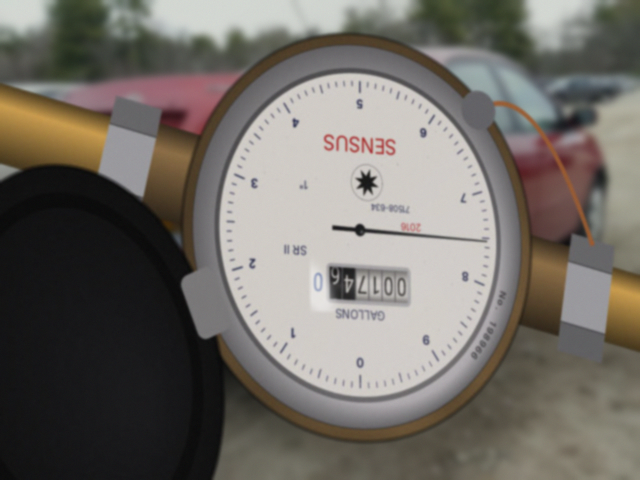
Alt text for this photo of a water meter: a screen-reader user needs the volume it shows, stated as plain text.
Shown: 17457.5 gal
